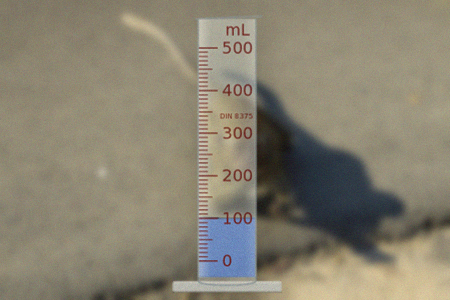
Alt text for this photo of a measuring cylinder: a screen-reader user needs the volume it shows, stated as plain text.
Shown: 100 mL
